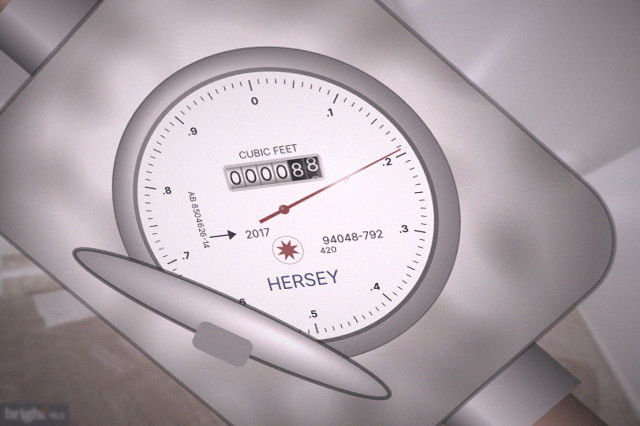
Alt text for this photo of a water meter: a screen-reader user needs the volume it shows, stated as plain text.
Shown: 88.19 ft³
